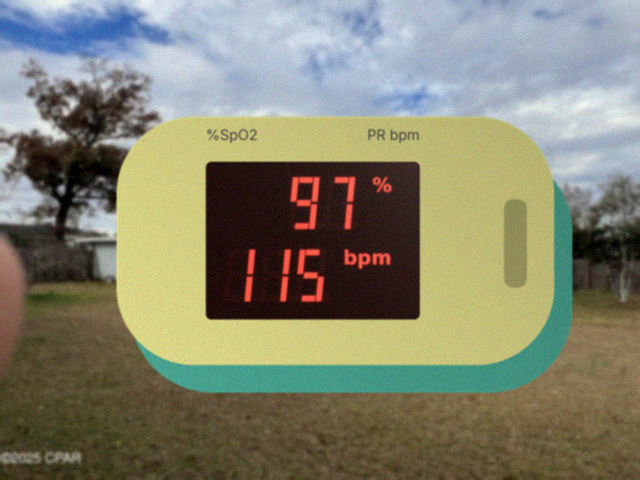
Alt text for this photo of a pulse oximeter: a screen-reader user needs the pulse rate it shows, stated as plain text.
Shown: 115 bpm
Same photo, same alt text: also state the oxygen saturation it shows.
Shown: 97 %
